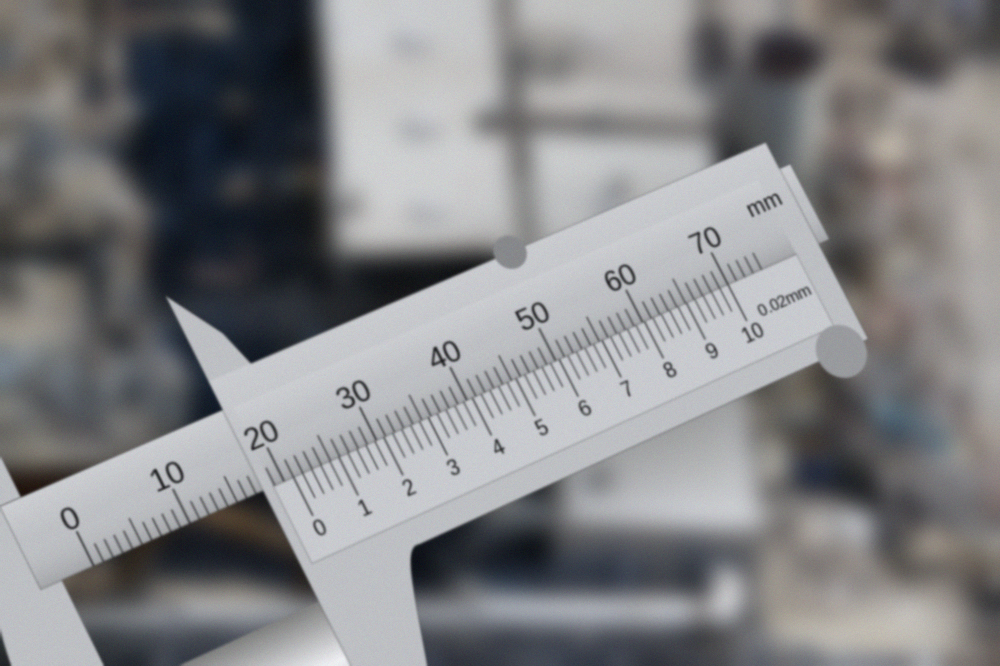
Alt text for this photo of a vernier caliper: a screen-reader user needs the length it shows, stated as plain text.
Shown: 21.0 mm
